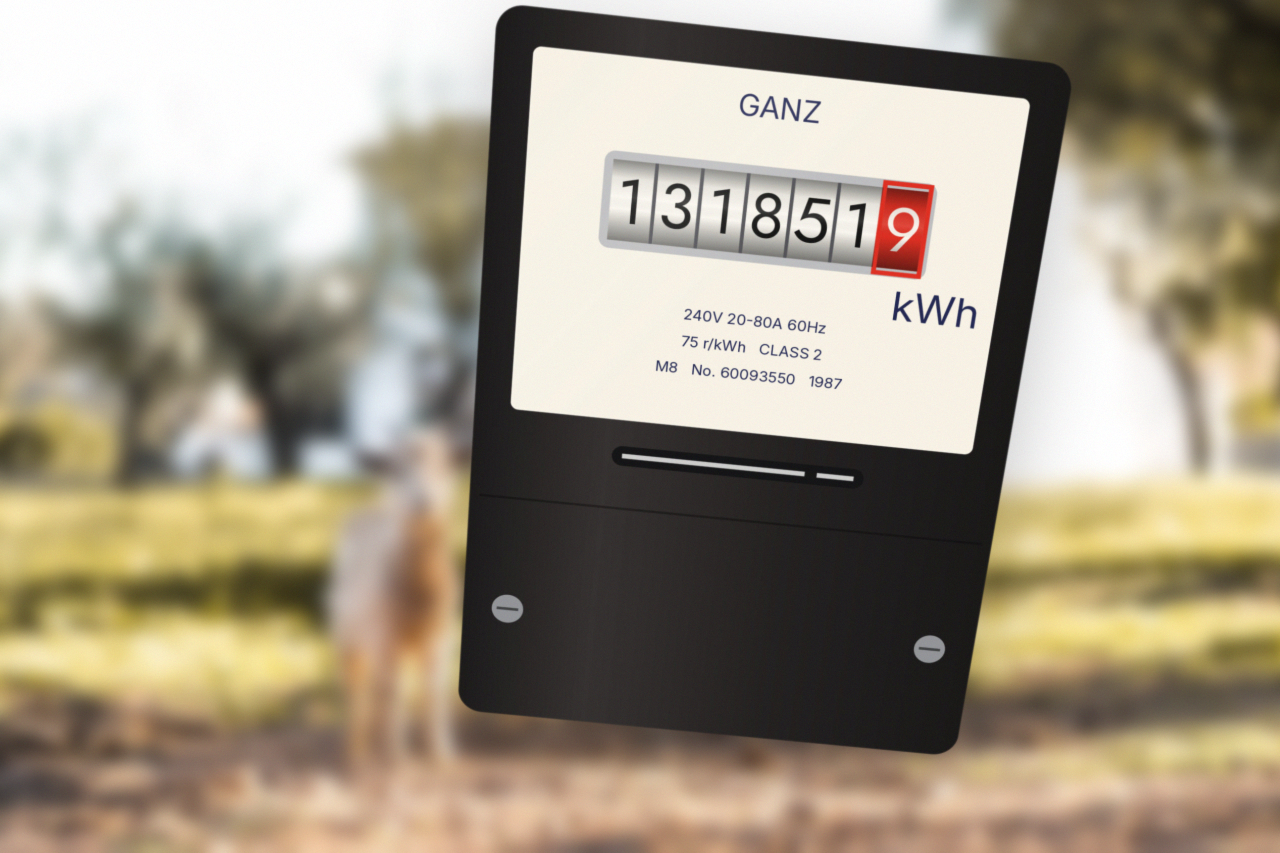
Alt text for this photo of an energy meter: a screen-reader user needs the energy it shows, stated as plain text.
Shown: 131851.9 kWh
